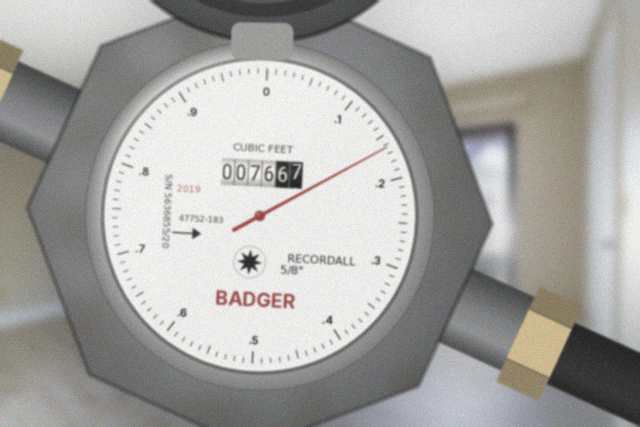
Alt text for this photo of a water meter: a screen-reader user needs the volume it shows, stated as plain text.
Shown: 7667.16 ft³
